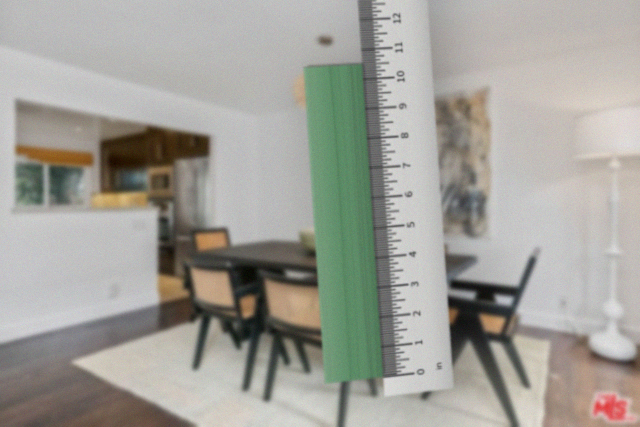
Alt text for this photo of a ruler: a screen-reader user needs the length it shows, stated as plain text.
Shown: 10.5 in
